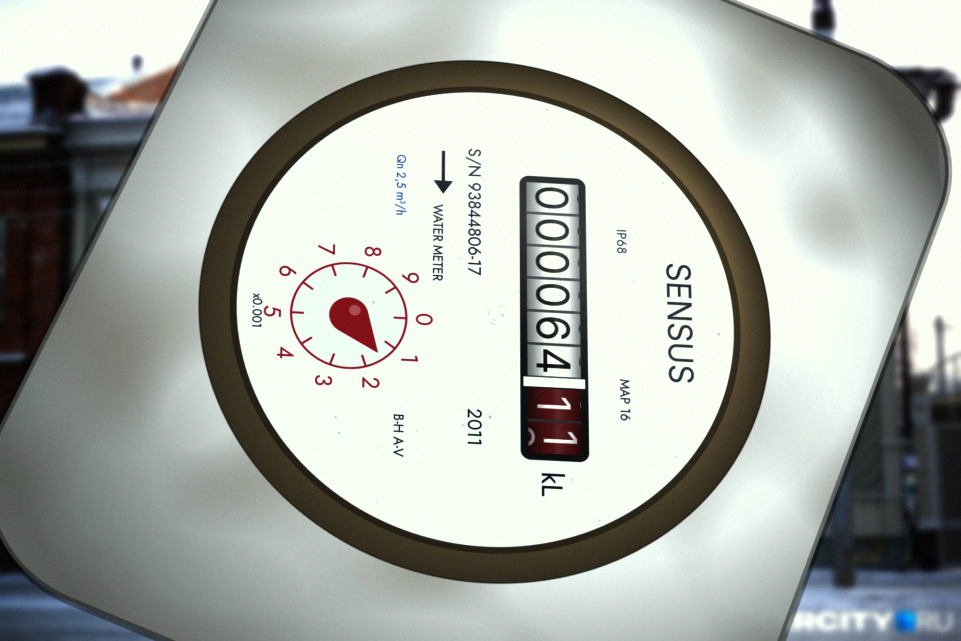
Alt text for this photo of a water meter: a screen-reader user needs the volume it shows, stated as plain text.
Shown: 64.111 kL
